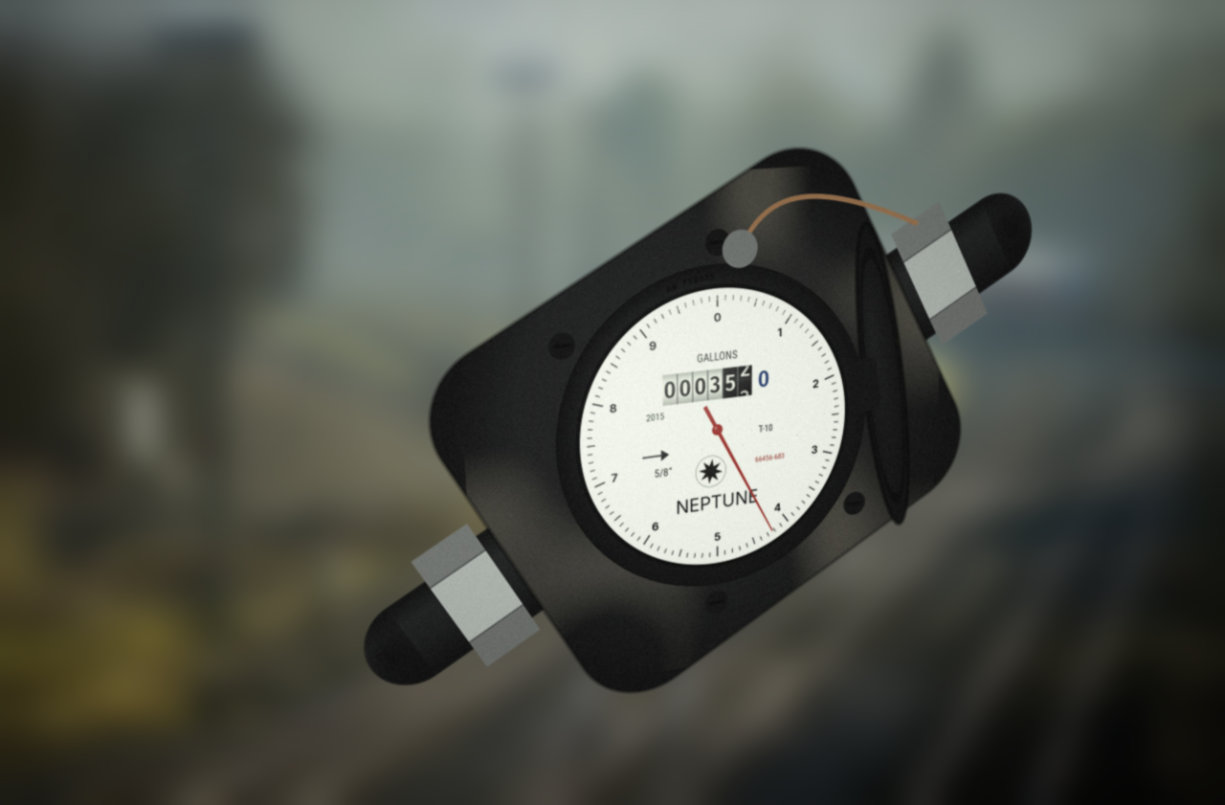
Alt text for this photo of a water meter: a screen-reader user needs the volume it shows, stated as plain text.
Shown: 3524.2 gal
